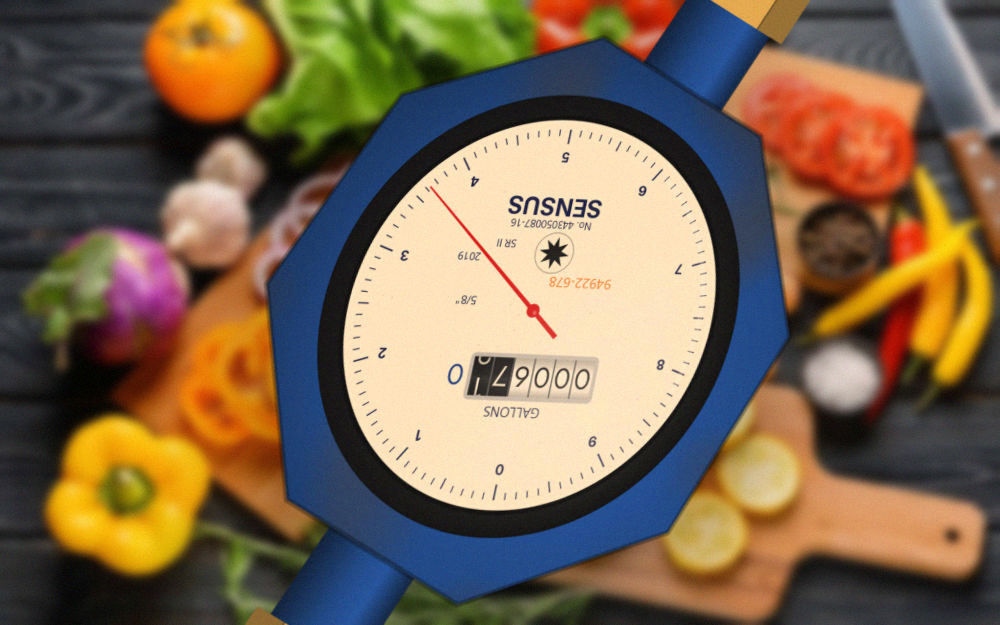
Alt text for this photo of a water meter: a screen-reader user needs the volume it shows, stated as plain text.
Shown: 6713.6 gal
